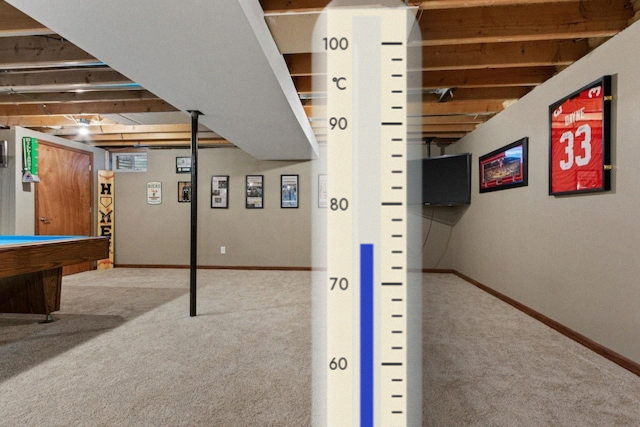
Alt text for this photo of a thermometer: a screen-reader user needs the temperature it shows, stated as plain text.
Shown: 75 °C
